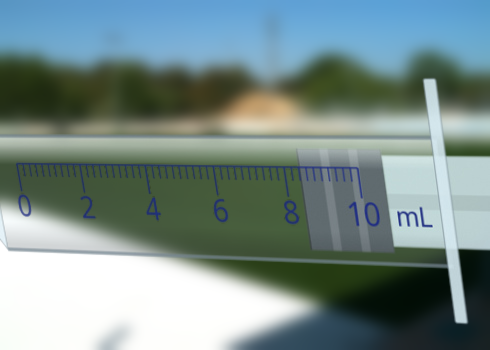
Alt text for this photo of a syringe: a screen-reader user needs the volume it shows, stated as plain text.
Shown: 8.4 mL
